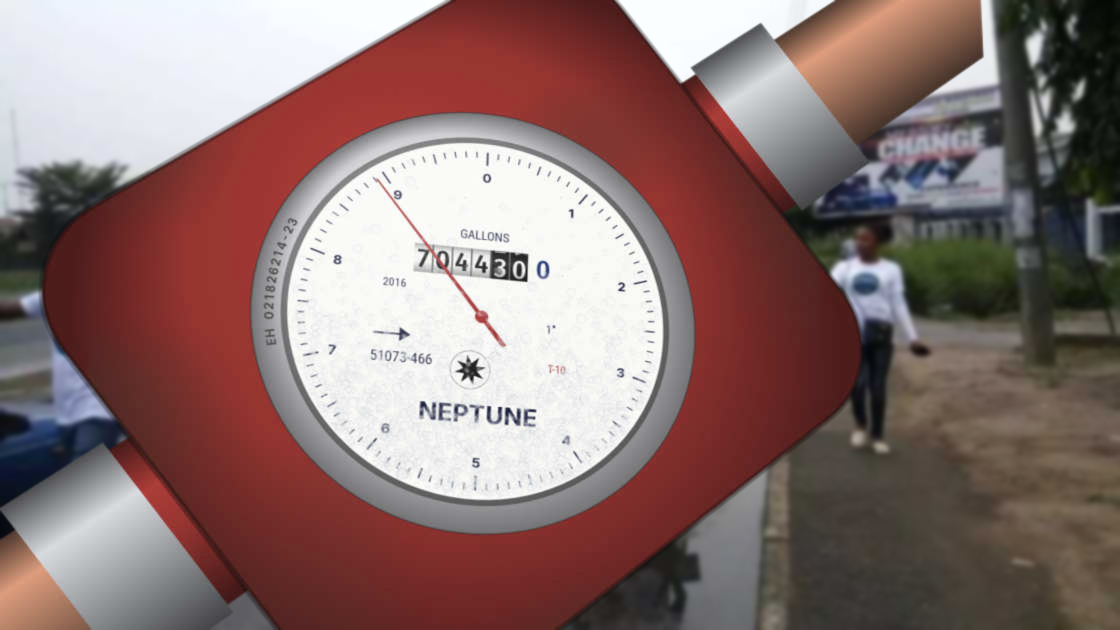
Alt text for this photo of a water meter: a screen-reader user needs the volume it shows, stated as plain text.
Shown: 7044298.9 gal
